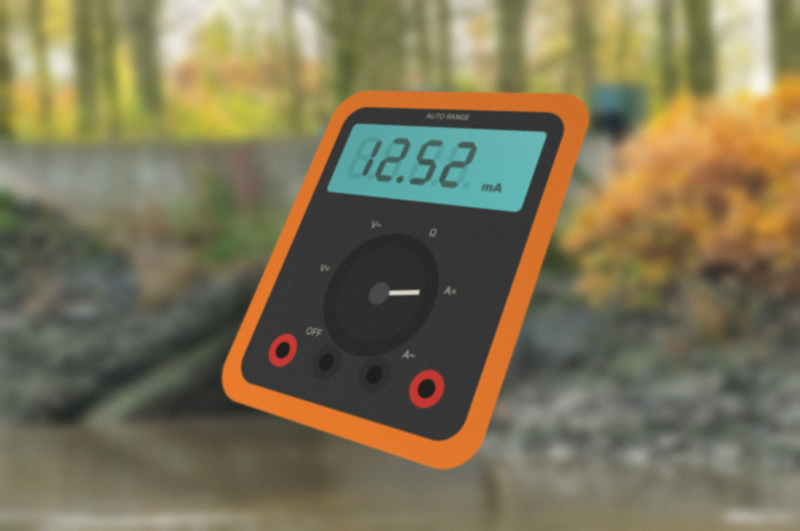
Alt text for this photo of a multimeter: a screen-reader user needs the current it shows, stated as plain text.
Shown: 12.52 mA
